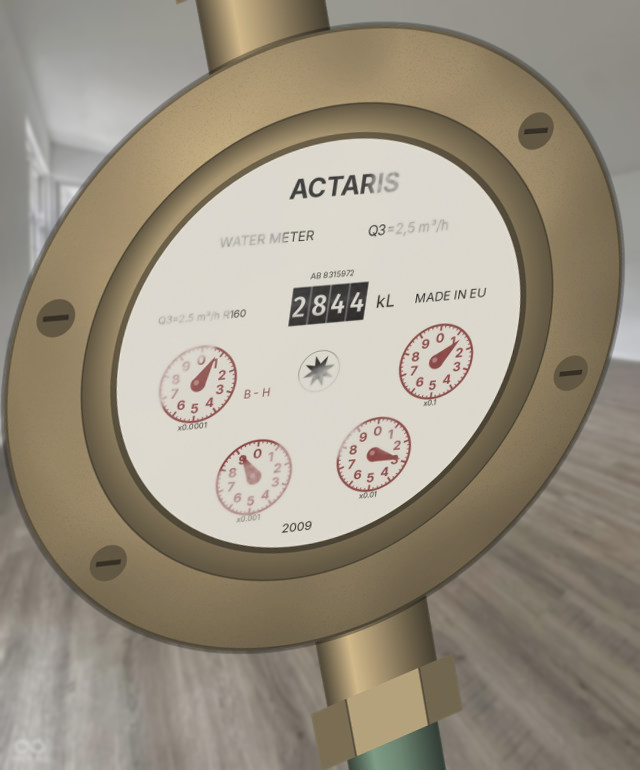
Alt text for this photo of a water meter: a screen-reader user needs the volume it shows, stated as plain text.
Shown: 2844.1290 kL
